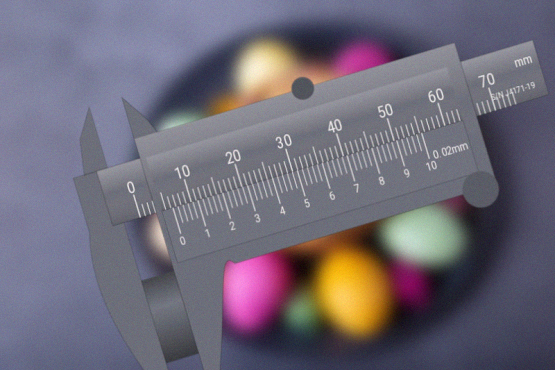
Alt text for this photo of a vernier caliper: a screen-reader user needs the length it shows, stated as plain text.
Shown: 6.4 mm
